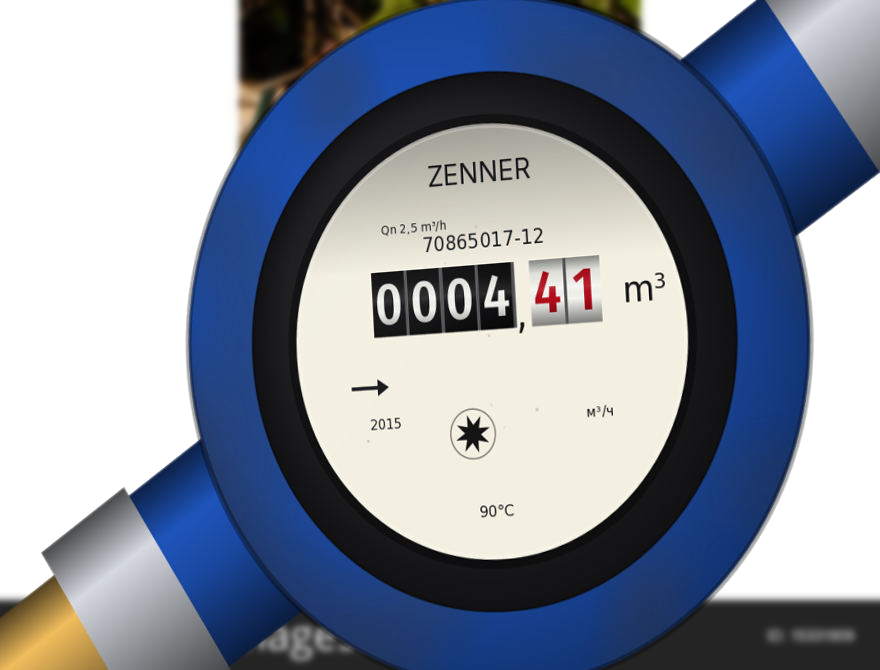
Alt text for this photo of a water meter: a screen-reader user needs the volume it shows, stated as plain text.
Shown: 4.41 m³
